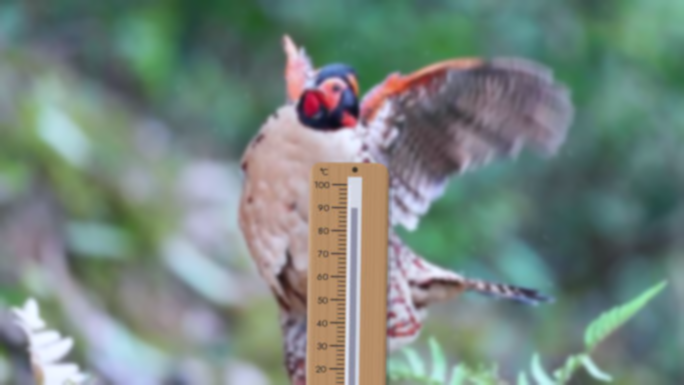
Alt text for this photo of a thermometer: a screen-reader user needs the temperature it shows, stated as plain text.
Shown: 90 °C
